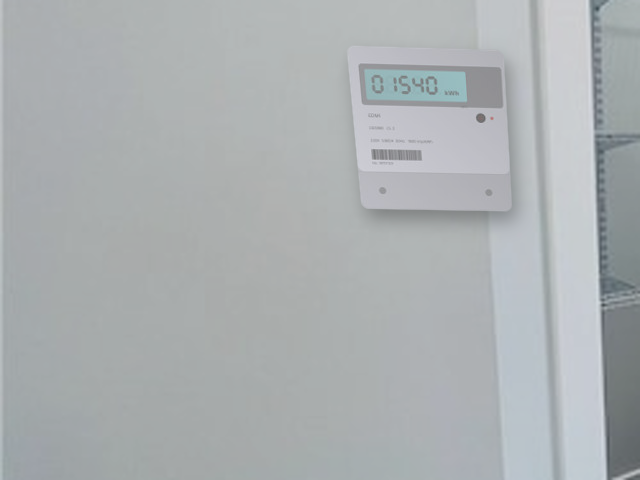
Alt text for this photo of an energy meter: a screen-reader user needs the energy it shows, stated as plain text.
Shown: 1540 kWh
